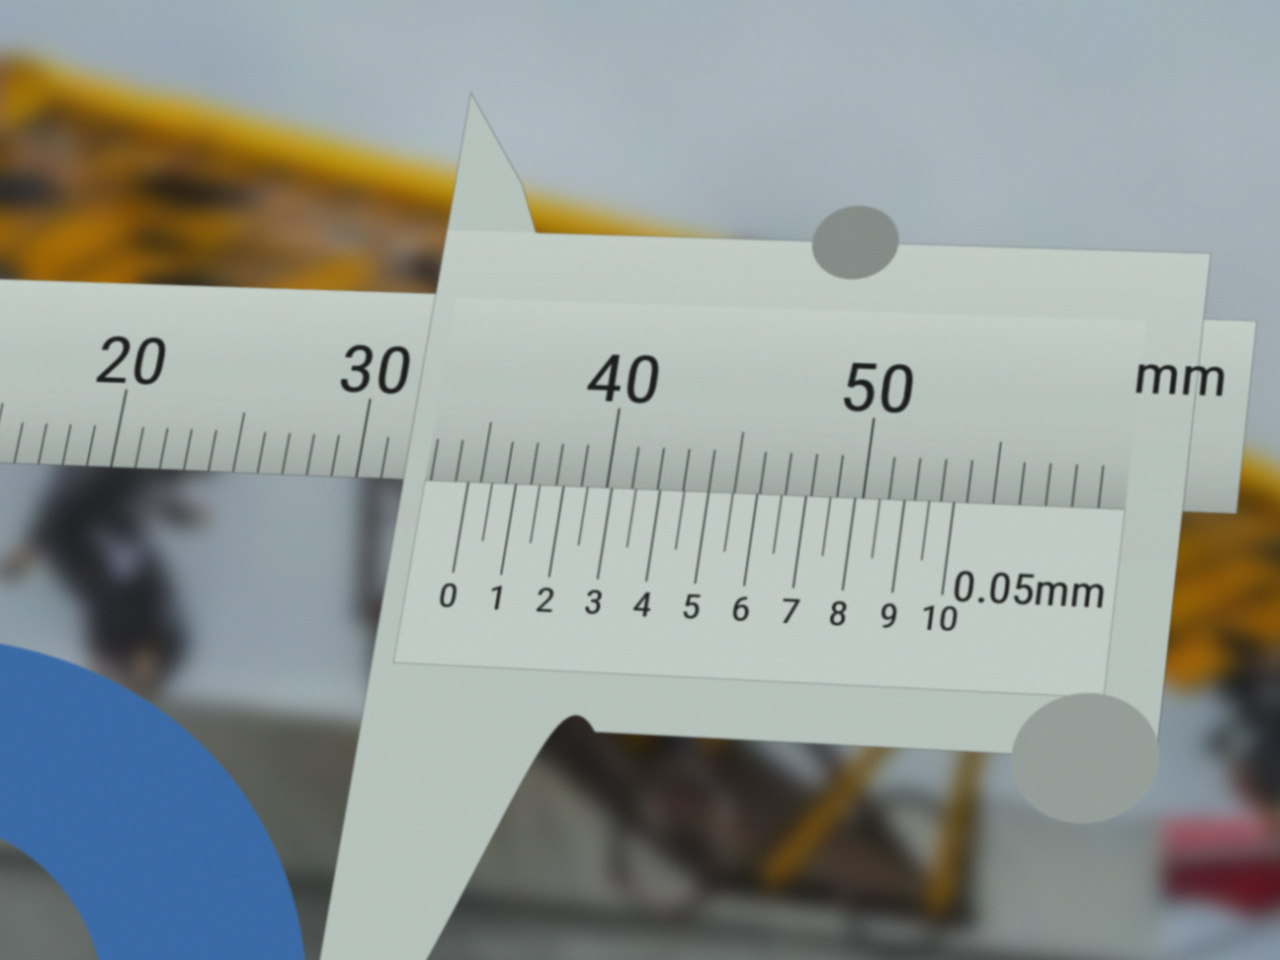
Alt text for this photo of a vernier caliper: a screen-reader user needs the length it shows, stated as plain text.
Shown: 34.5 mm
